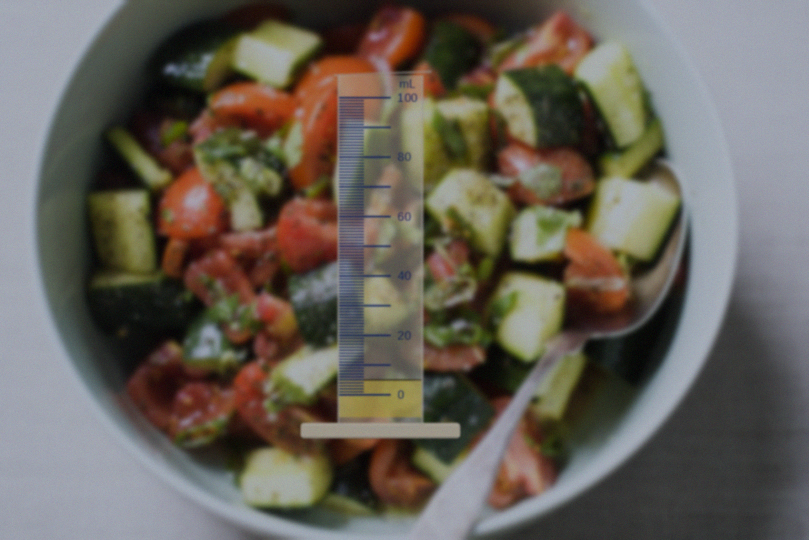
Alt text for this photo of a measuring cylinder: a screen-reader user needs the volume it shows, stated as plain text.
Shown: 5 mL
